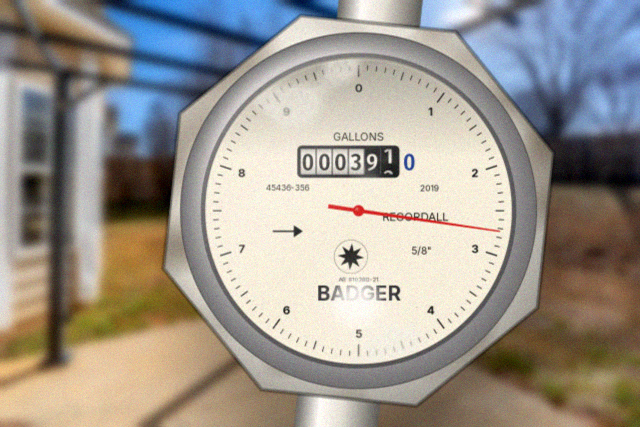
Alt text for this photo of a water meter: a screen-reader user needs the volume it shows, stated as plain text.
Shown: 3912.7 gal
